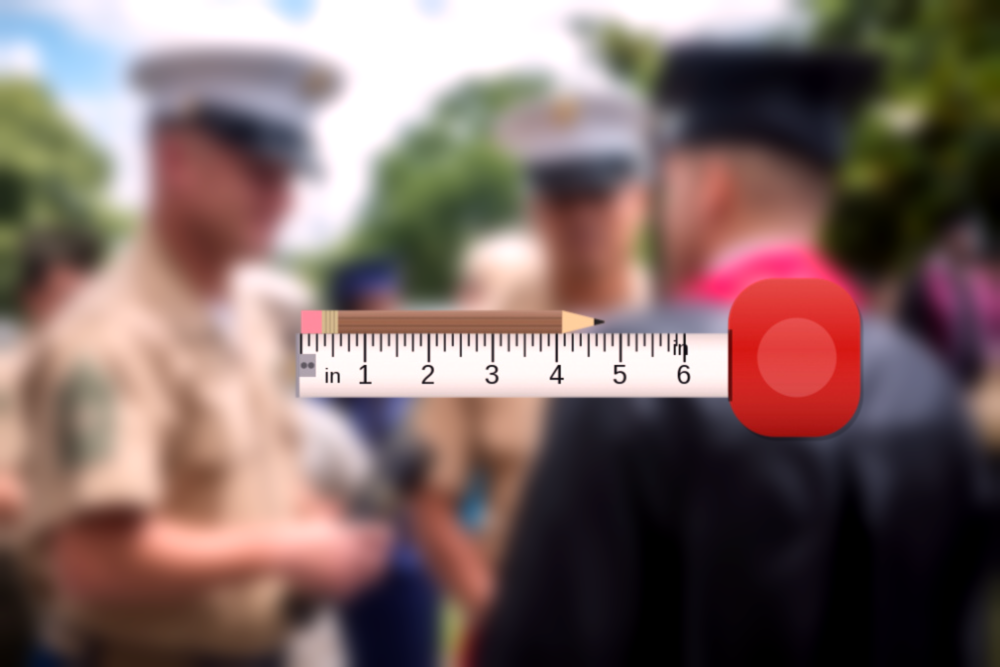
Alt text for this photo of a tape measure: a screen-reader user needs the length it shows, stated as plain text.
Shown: 4.75 in
